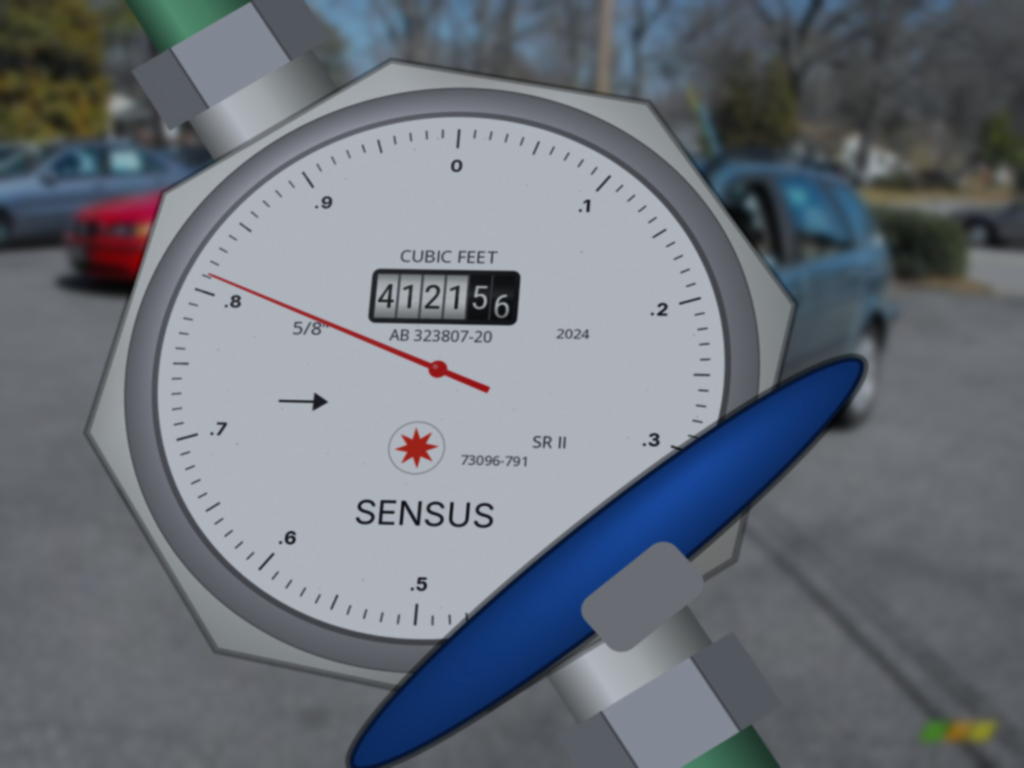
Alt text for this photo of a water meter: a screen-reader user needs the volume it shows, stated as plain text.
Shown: 412155.81 ft³
